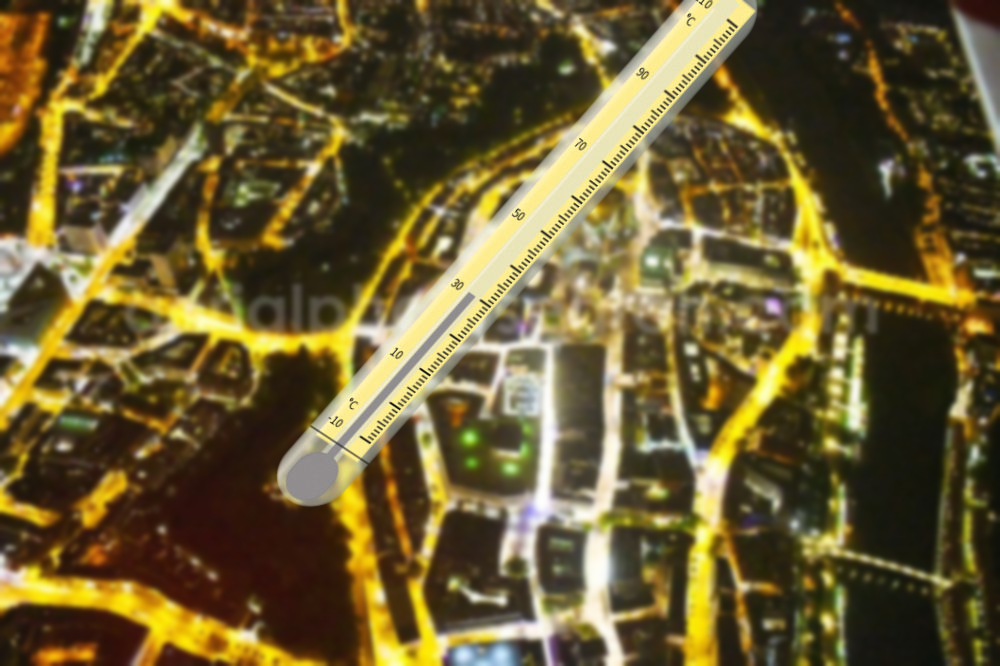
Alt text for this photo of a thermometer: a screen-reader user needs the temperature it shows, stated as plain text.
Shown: 30 °C
